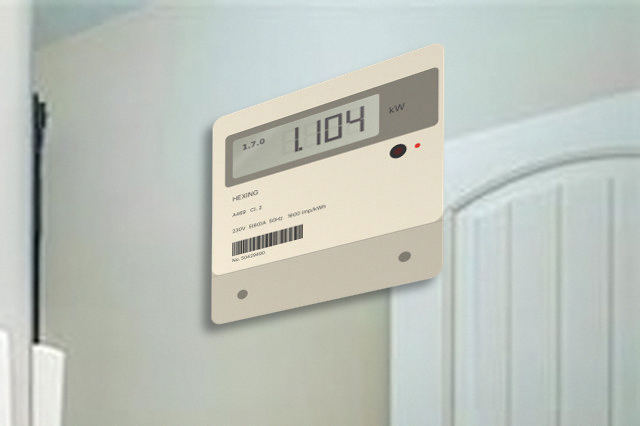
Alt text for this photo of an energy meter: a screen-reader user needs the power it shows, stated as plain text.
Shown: 1.104 kW
